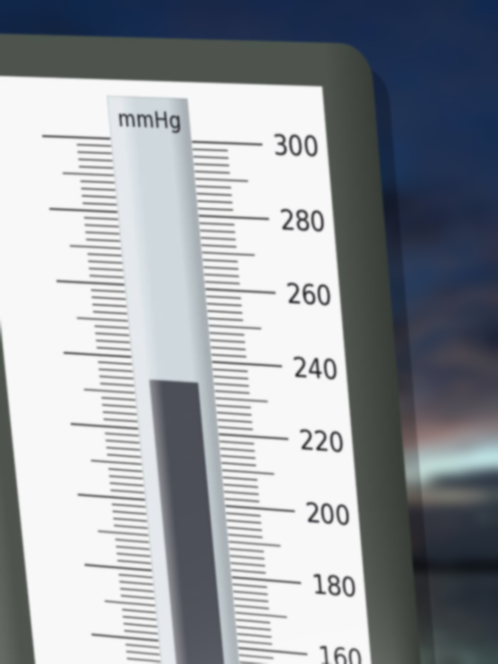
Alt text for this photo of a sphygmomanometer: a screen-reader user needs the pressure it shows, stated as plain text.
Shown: 234 mmHg
